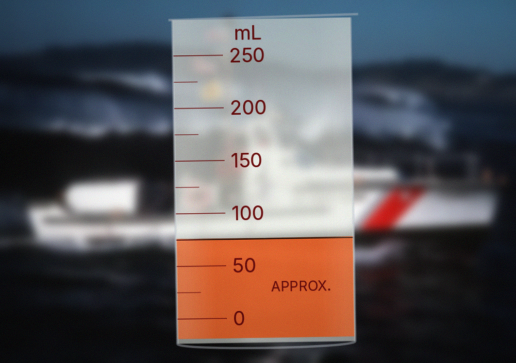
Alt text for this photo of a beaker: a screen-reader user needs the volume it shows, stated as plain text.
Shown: 75 mL
